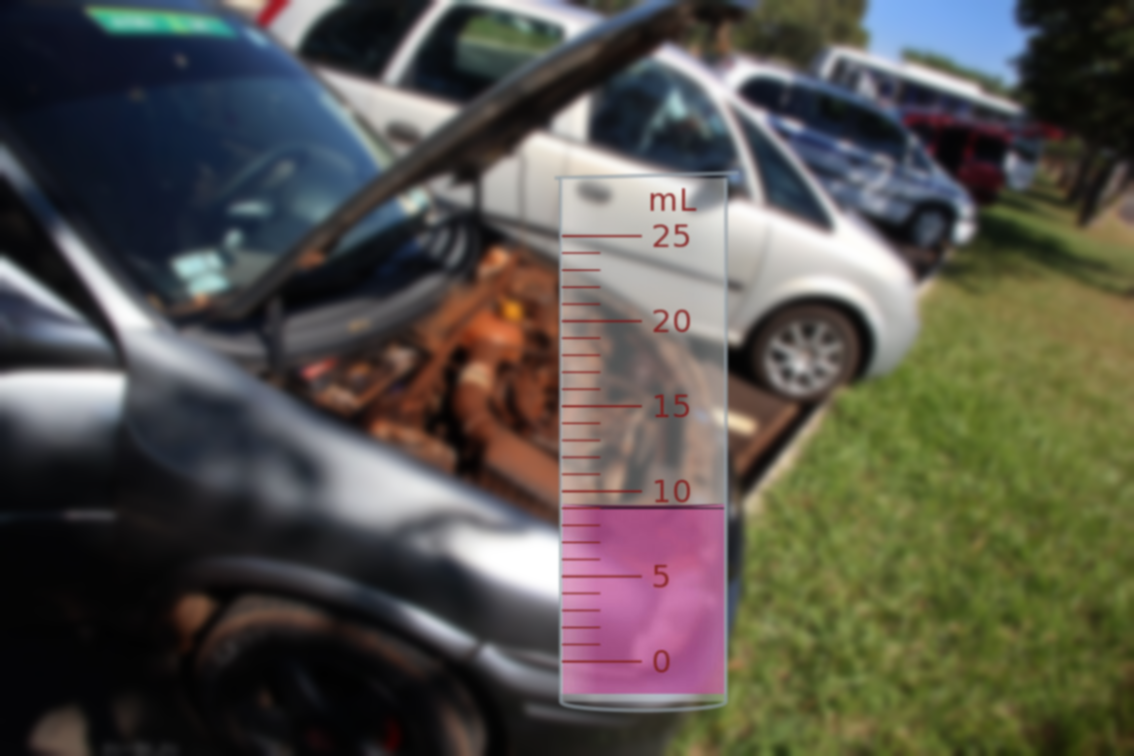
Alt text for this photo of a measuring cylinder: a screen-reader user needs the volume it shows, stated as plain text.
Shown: 9 mL
